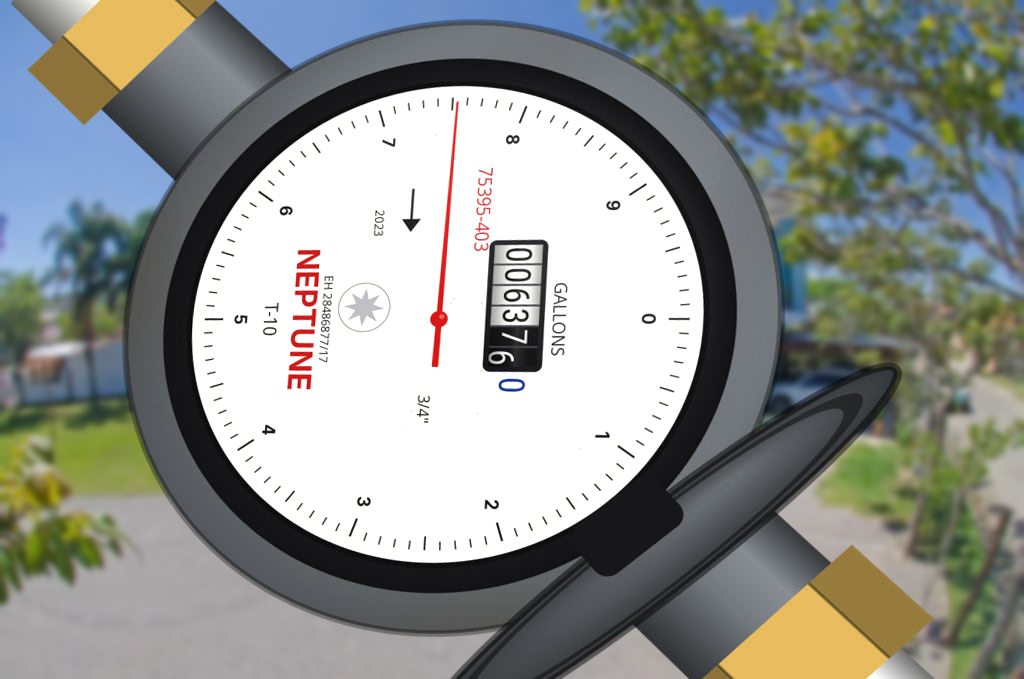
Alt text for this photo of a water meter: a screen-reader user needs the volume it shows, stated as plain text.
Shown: 63757.5 gal
